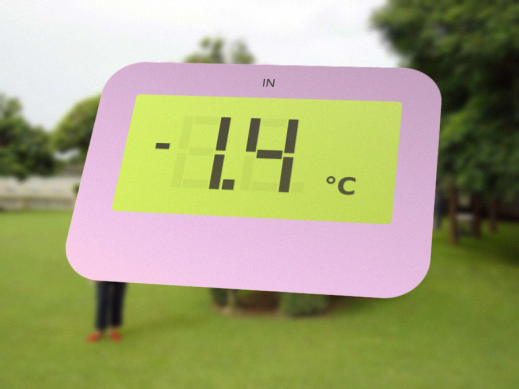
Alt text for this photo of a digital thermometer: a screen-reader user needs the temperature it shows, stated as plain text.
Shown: -1.4 °C
